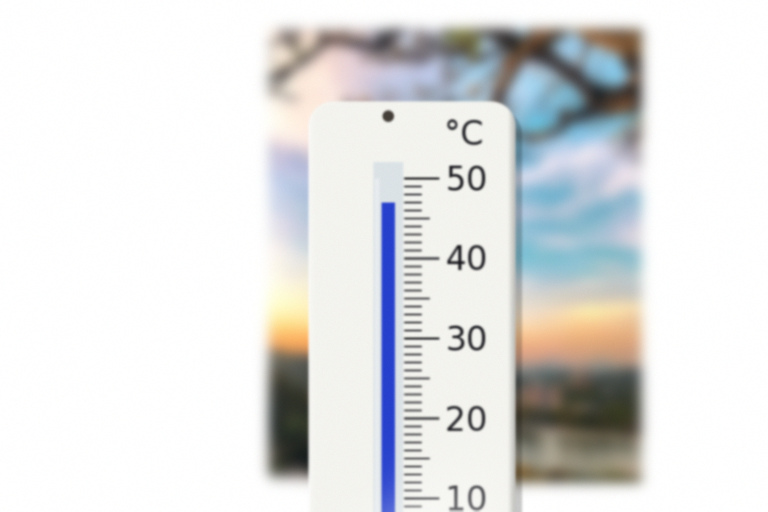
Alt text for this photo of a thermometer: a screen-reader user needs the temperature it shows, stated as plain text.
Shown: 47 °C
